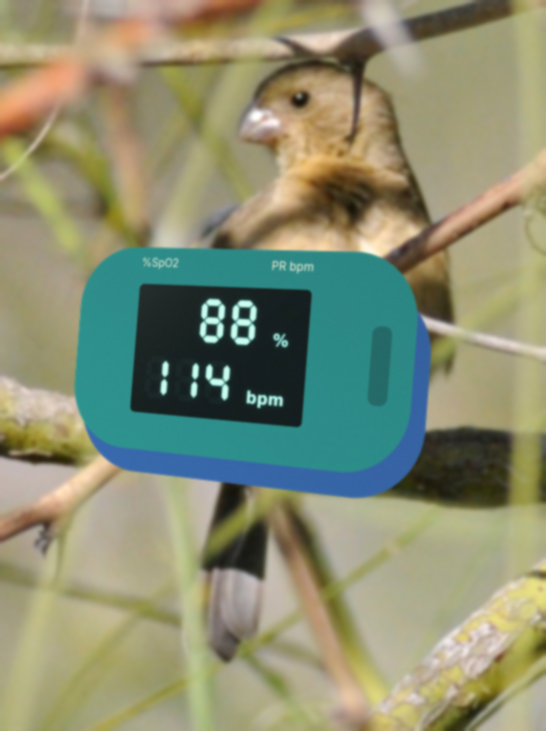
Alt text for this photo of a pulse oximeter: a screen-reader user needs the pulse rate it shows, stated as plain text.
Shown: 114 bpm
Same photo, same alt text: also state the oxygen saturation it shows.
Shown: 88 %
